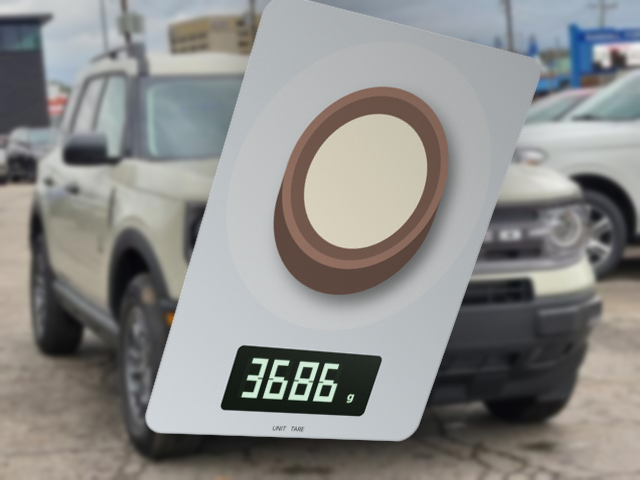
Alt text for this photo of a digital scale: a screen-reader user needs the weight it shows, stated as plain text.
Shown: 3686 g
